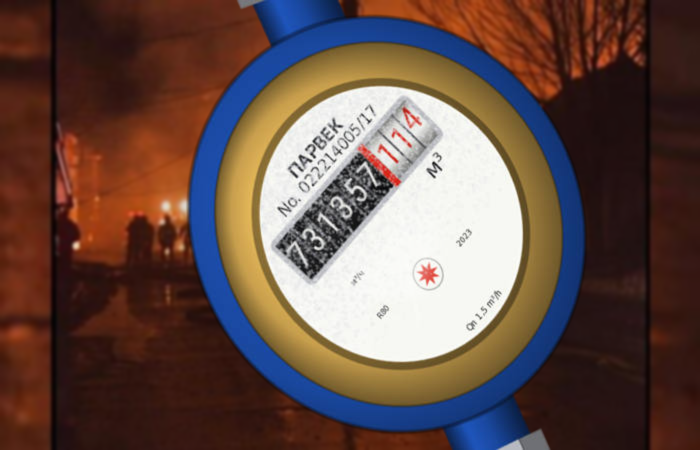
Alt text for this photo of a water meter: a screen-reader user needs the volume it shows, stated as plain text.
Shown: 731357.114 m³
